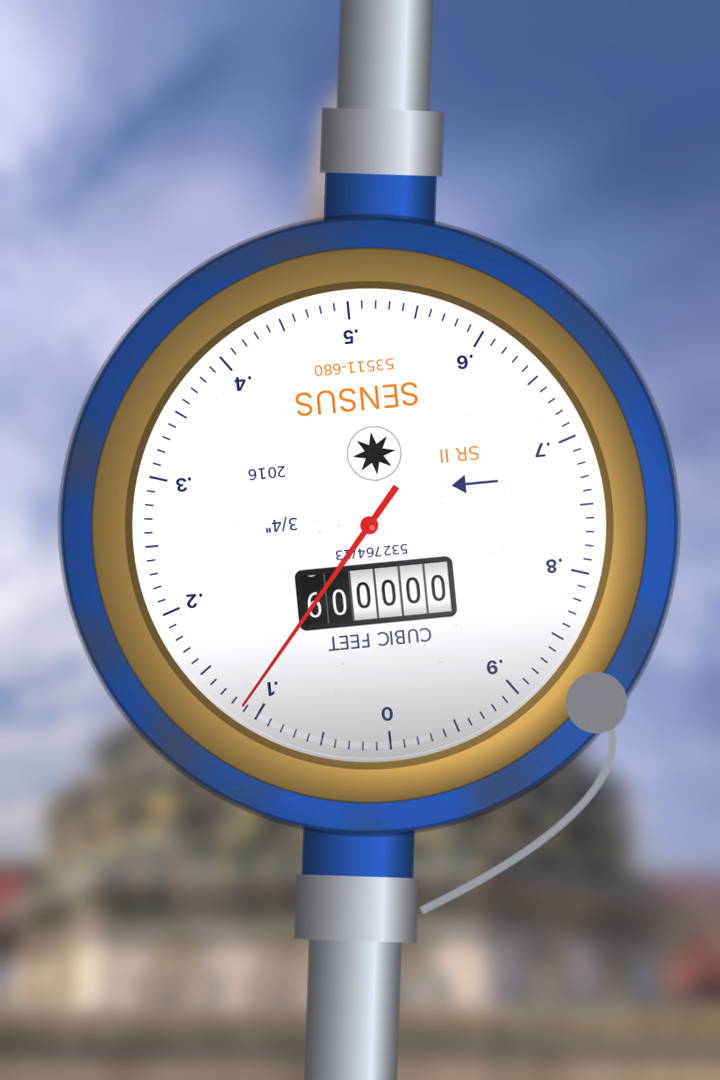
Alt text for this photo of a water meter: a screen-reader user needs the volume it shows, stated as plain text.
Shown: 9.11 ft³
